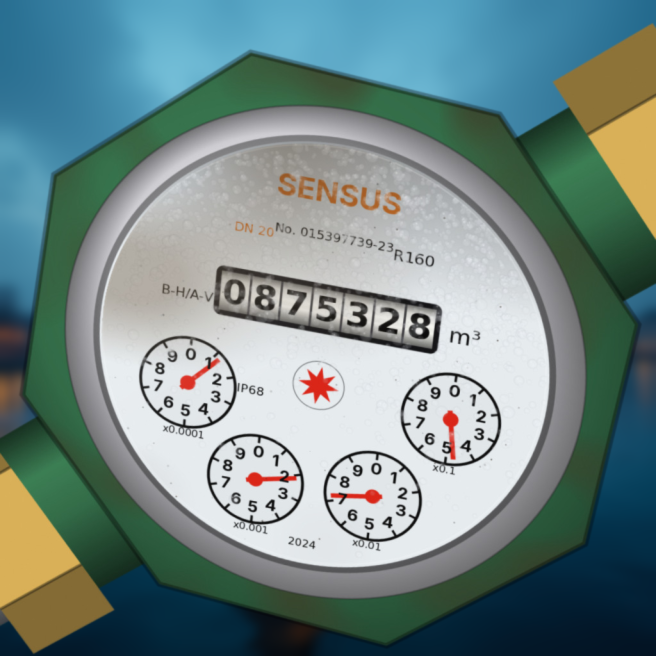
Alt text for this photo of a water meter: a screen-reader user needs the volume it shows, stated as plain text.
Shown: 875328.4721 m³
